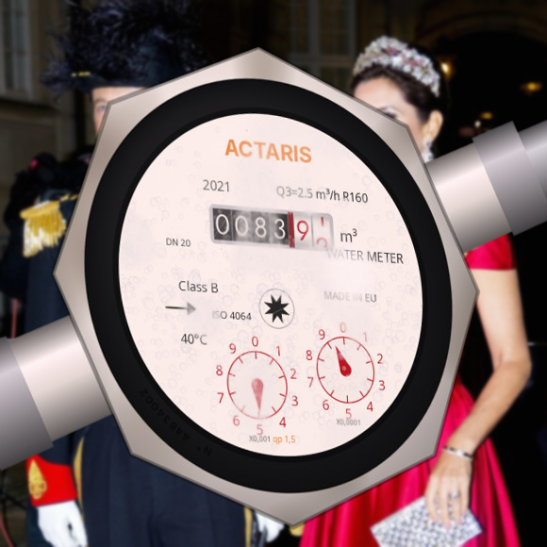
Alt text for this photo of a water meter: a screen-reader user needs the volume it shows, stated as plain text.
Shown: 83.9149 m³
